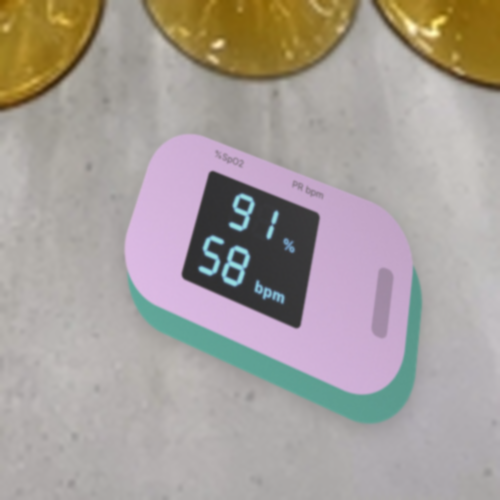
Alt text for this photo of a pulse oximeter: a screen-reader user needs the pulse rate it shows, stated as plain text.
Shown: 58 bpm
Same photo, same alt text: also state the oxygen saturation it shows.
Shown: 91 %
